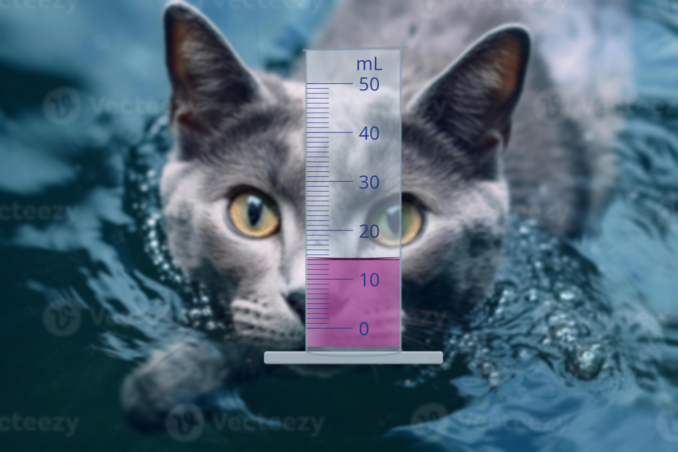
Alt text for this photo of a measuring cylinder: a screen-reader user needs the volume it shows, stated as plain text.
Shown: 14 mL
